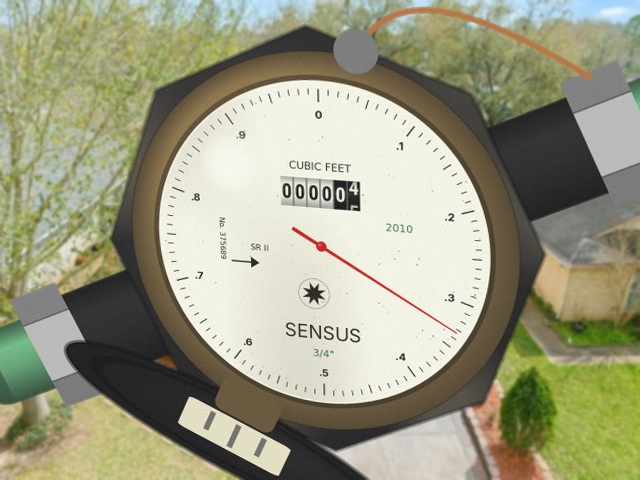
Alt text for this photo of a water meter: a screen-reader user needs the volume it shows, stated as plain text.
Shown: 4.33 ft³
